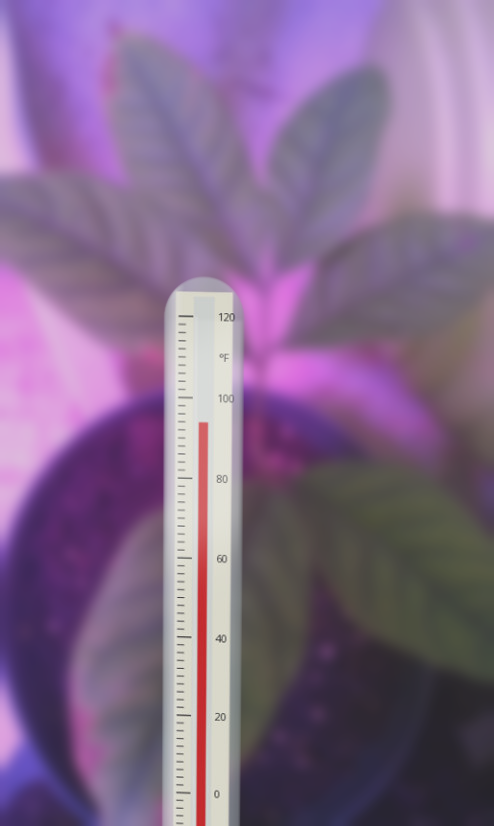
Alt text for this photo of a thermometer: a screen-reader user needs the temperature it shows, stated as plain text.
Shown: 94 °F
